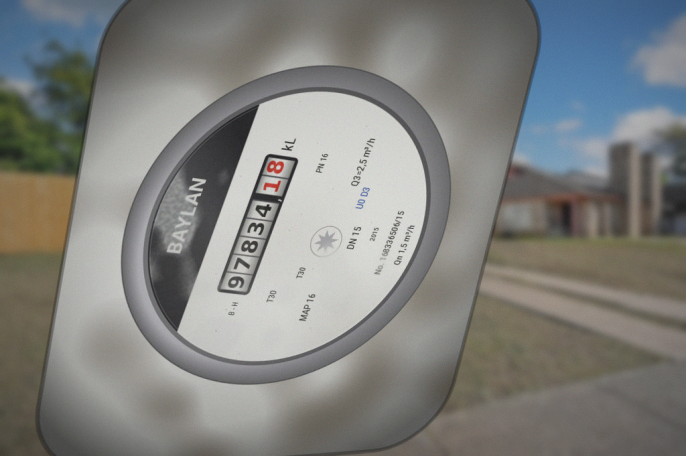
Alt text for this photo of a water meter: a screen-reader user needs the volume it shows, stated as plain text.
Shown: 97834.18 kL
